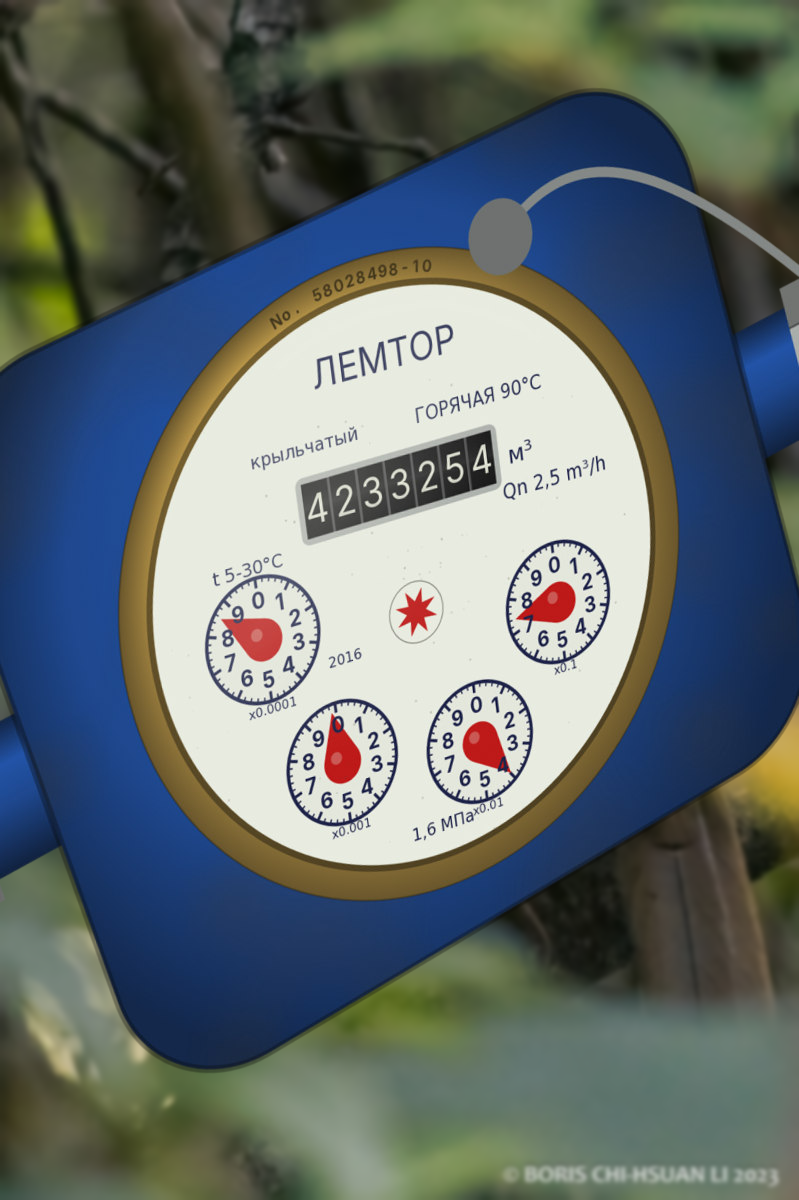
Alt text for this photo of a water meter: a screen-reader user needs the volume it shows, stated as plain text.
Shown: 4233254.7398 m³
